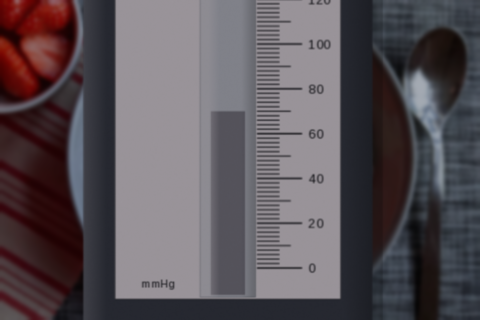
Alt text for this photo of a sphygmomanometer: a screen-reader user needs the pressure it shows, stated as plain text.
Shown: 70 mmHg
